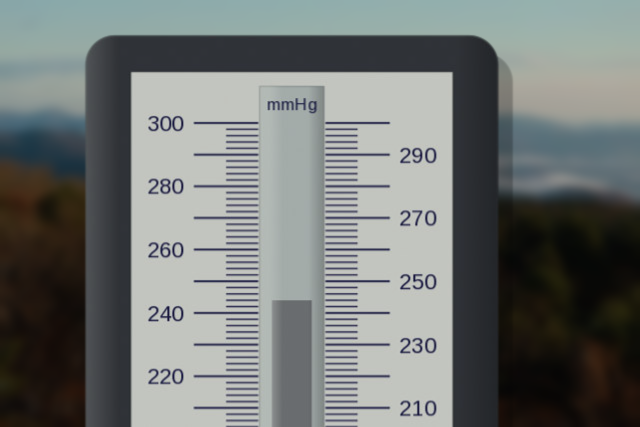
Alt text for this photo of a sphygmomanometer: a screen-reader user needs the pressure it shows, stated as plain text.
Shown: 244 mmHg
